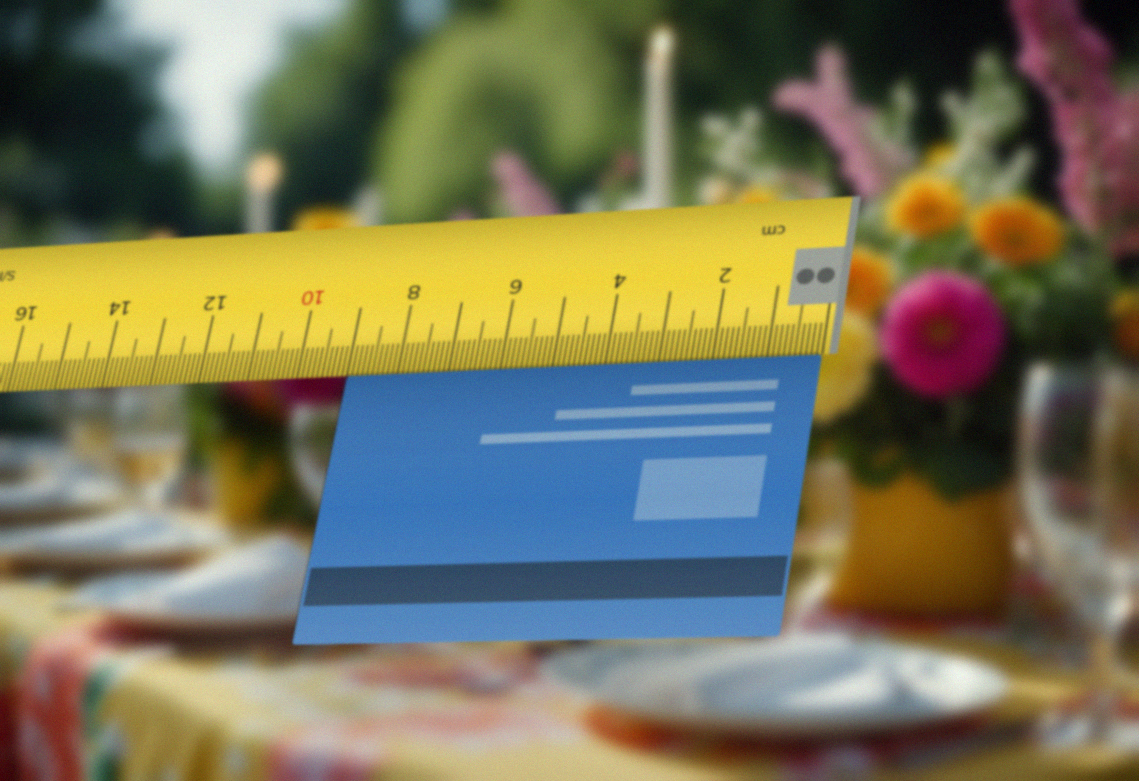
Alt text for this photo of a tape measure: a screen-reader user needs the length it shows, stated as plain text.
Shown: 9 cm
